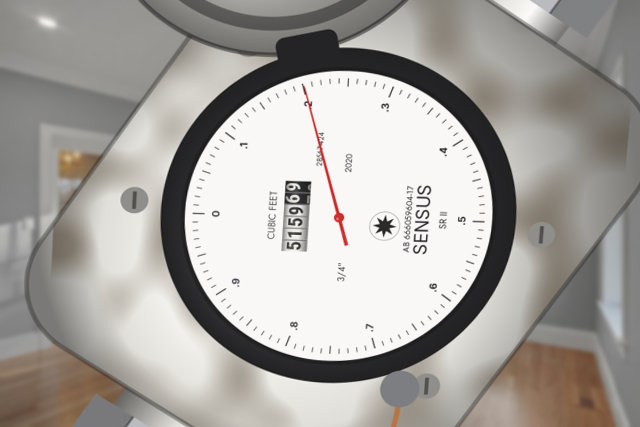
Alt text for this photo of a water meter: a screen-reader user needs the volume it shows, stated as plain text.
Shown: 515969.20 ft³
